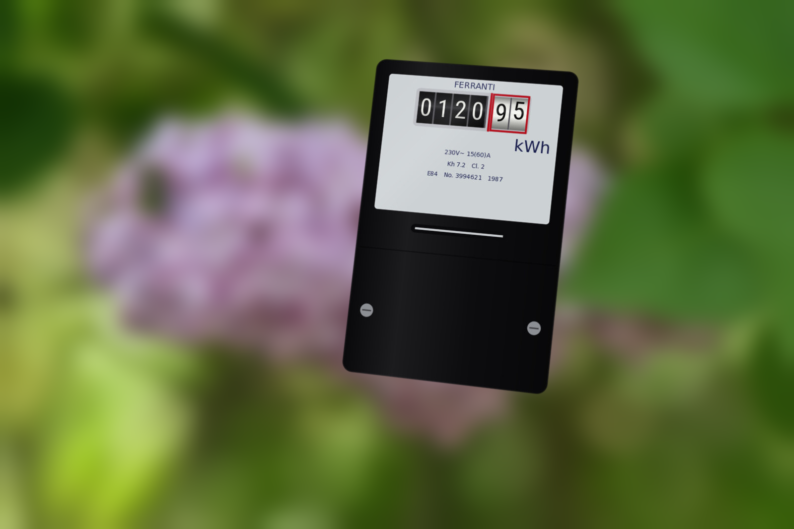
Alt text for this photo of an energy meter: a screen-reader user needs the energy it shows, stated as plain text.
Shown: 120.95 kWh
